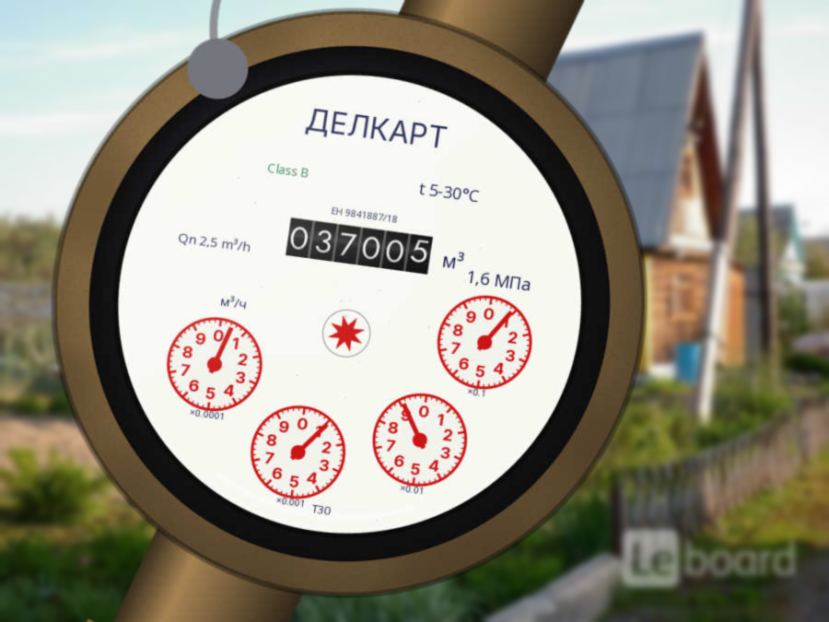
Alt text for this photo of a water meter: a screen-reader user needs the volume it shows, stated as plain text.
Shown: 37005.0910 m³
